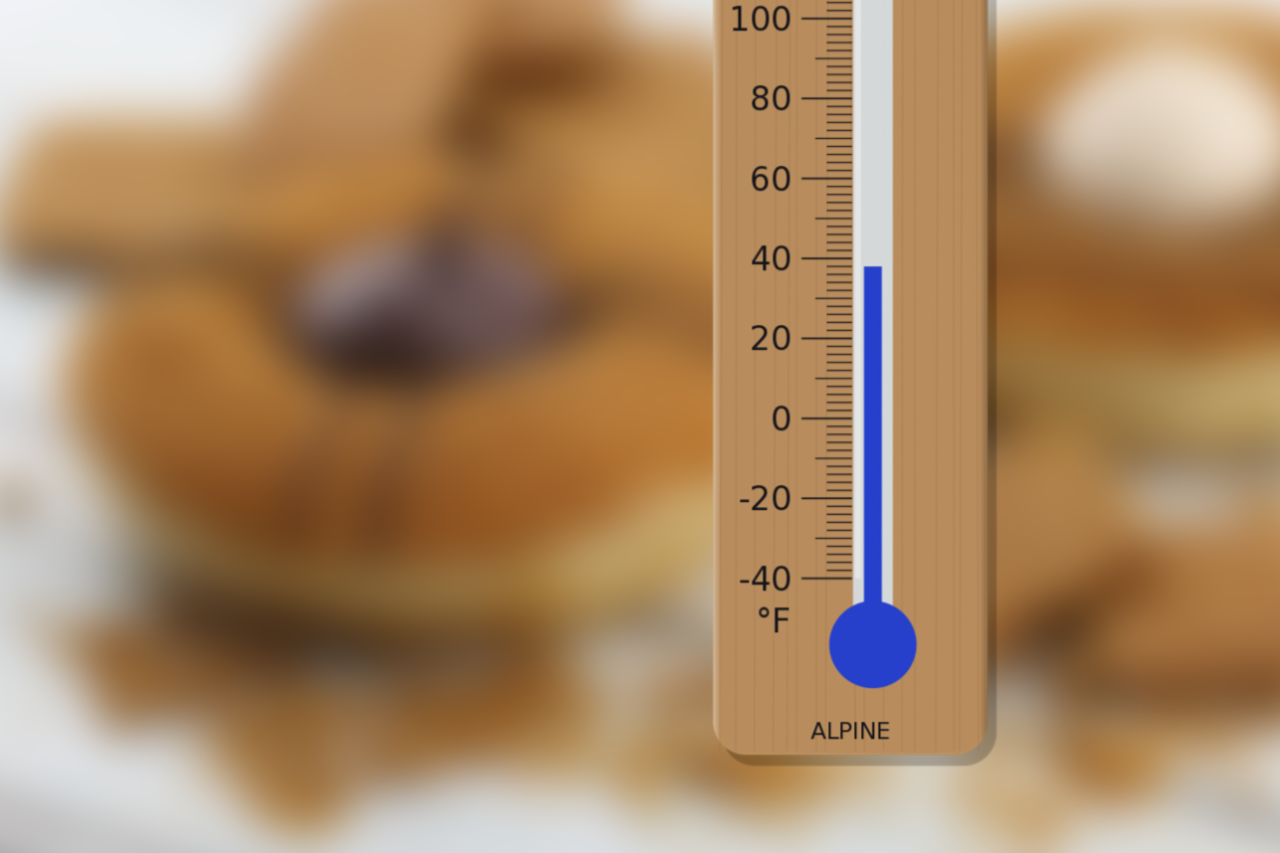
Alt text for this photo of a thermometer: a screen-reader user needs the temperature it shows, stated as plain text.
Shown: 38 °F
